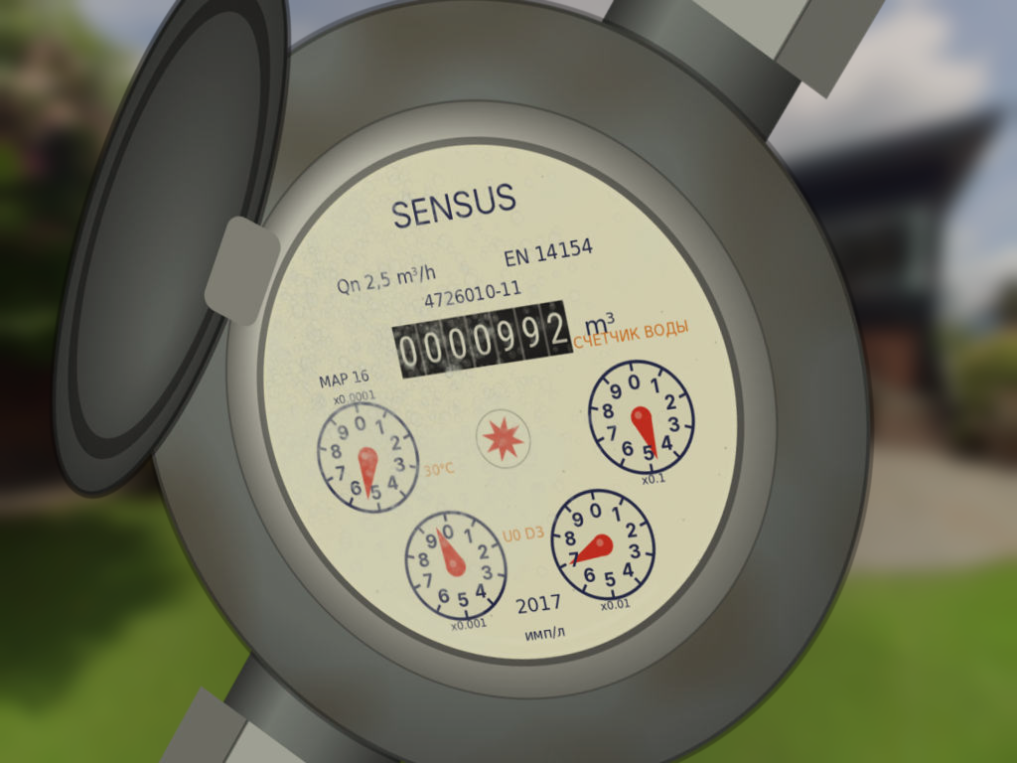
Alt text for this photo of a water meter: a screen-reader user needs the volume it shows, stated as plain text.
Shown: 992.4695 m³
